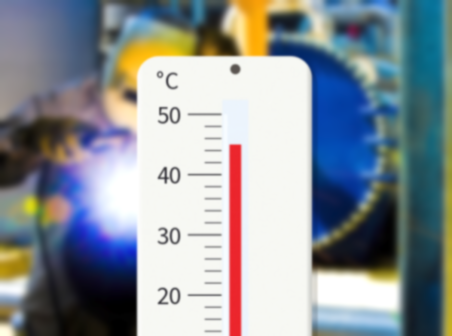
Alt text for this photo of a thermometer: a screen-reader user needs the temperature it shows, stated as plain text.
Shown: 45 °C
